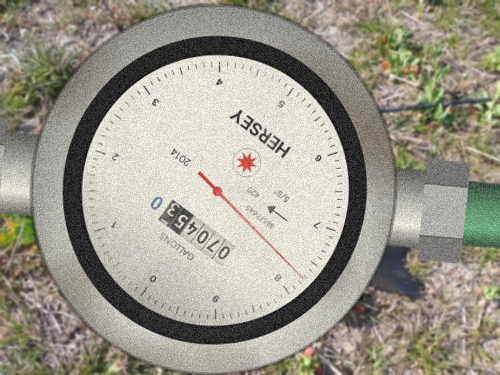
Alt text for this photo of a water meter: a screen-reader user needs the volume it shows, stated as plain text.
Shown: 704527.7 gal
